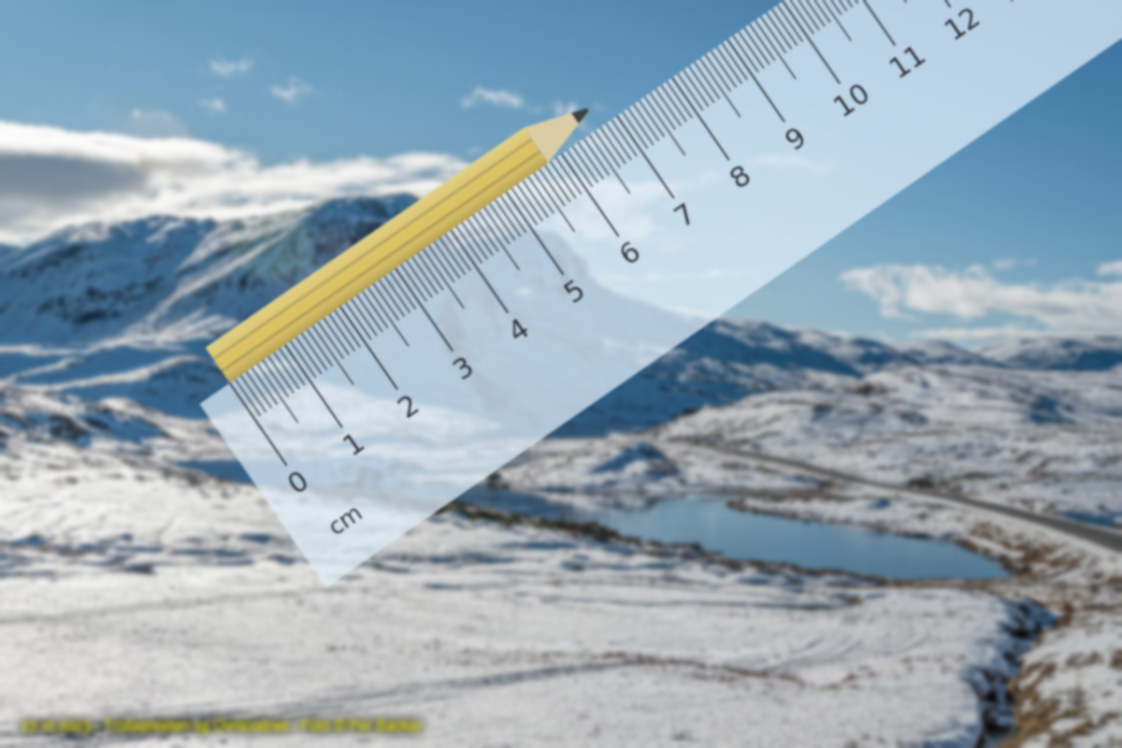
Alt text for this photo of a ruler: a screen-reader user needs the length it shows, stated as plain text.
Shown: 6.7 cm
